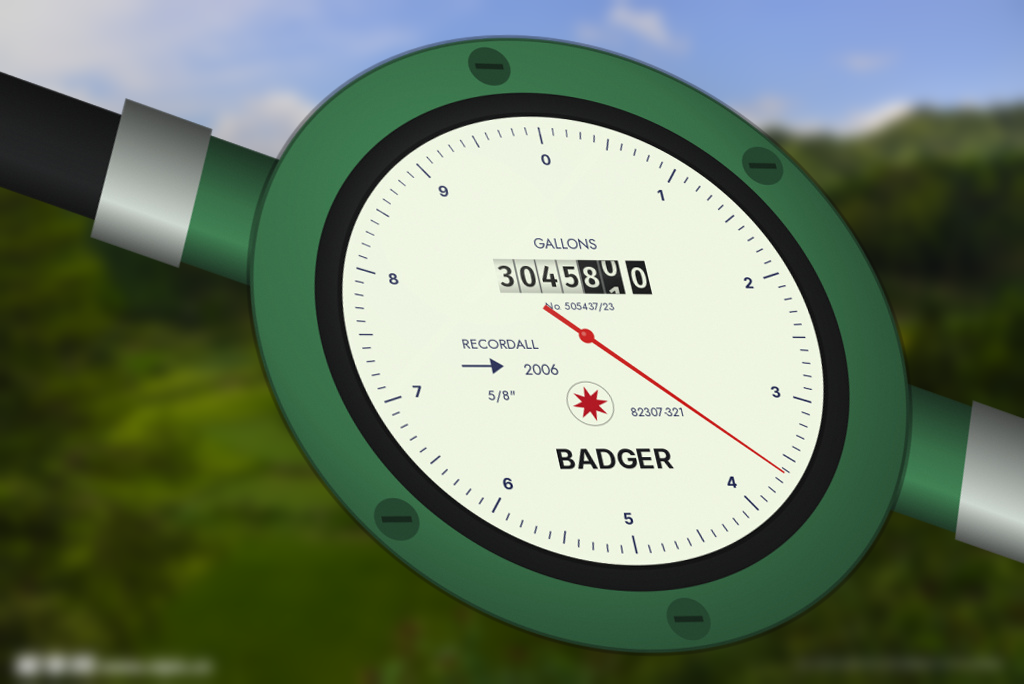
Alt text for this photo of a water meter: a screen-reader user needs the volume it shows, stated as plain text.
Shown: 3045803.6 gal
